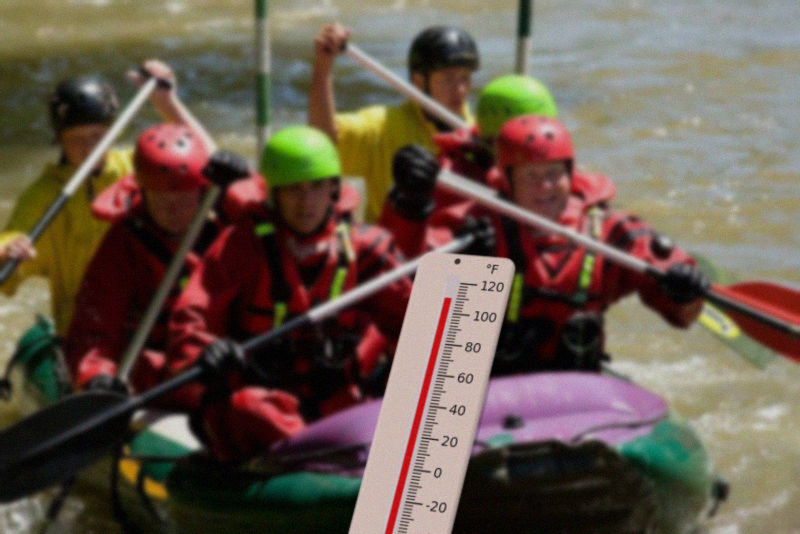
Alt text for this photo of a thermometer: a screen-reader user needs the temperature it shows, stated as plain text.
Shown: 110 °F
